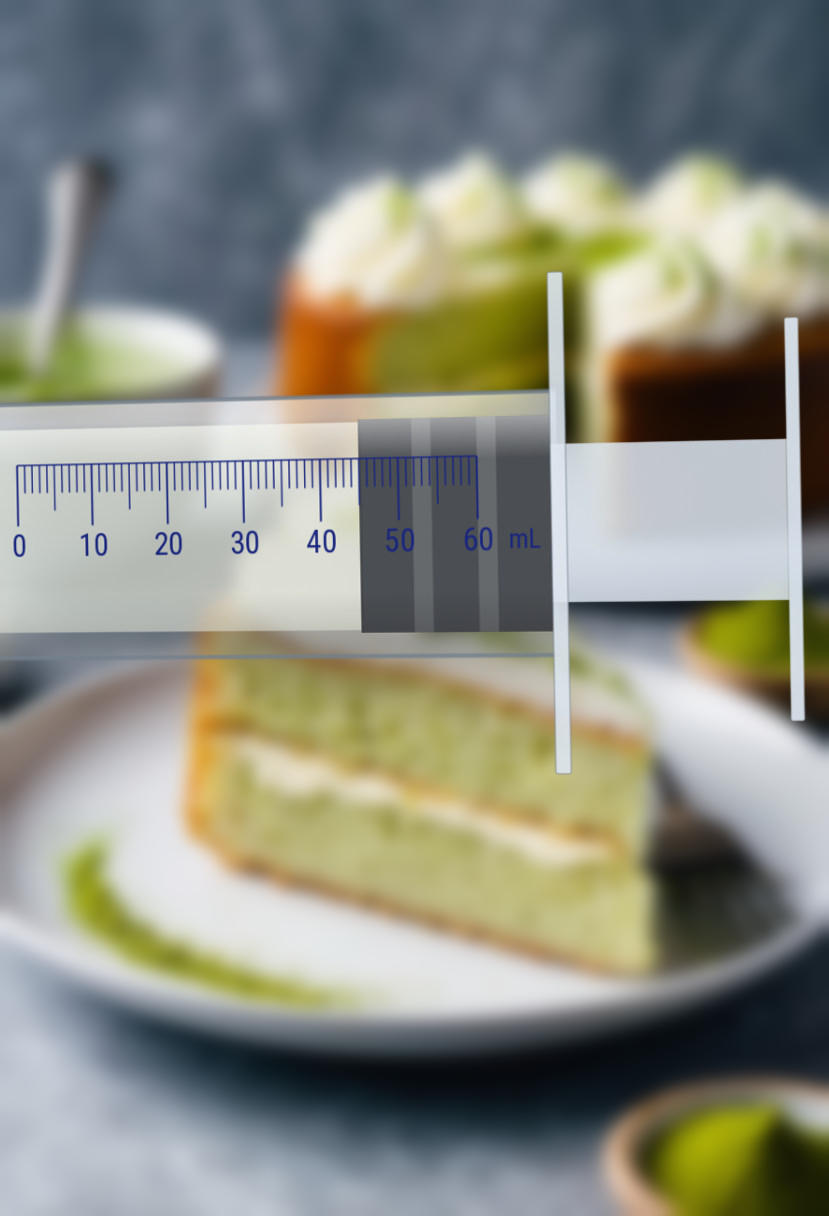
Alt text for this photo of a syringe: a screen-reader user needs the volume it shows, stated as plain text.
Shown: 45 mL
